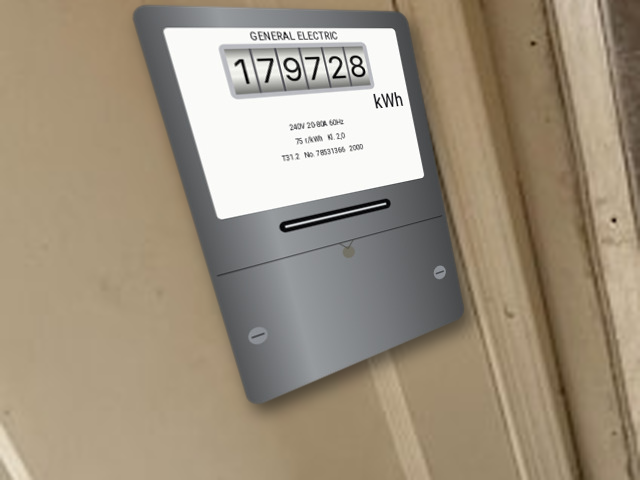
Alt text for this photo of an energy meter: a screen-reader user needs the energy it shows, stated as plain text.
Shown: 179728 kWh
